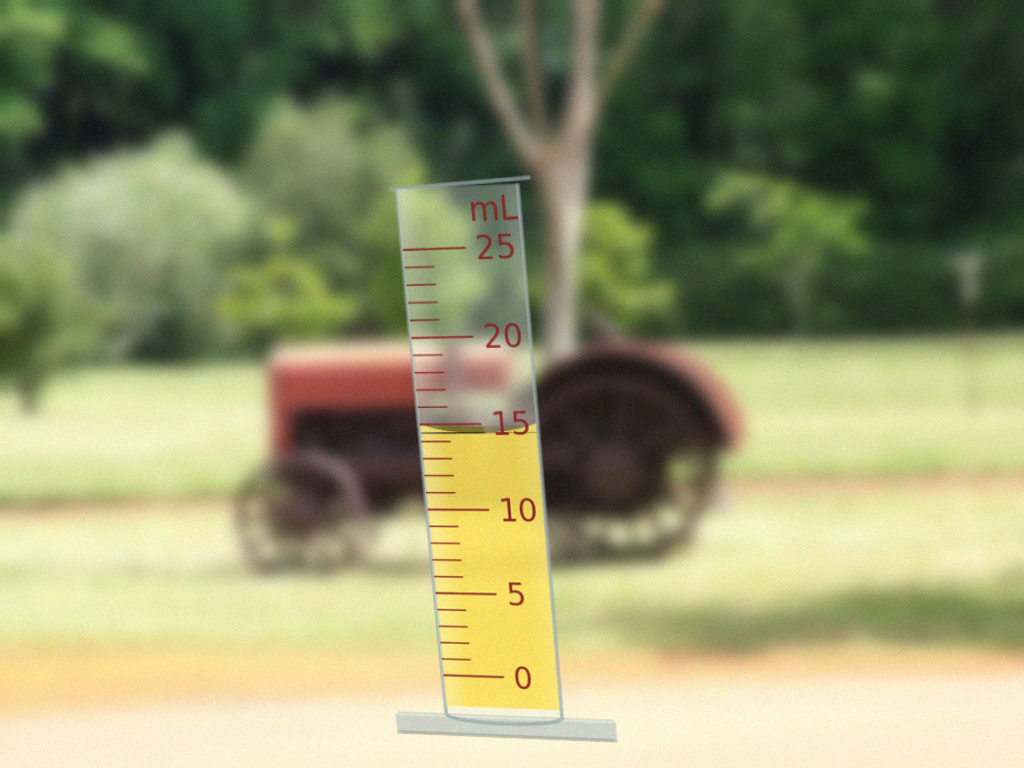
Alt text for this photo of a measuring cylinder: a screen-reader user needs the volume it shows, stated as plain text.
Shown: 14.5 mL
